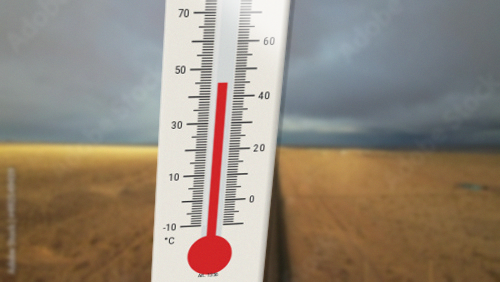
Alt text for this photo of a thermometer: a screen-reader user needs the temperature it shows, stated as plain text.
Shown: 45 °C
